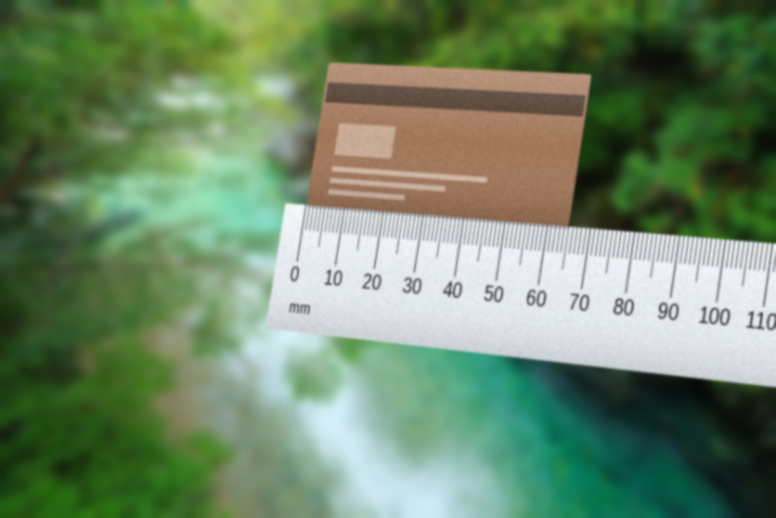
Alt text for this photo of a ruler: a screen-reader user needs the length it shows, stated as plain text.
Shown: 65 mm
